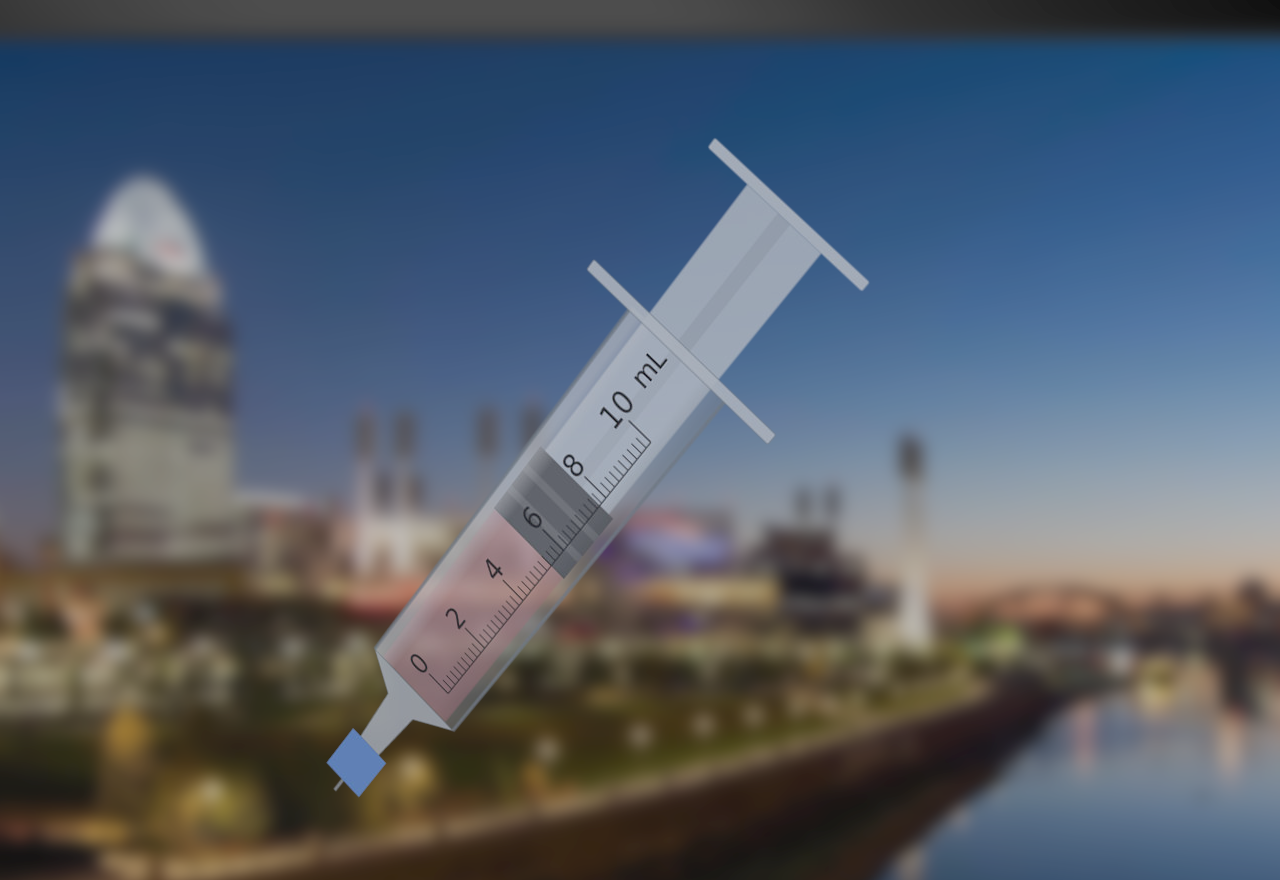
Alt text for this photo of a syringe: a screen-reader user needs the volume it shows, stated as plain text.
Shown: 5.4 mL
